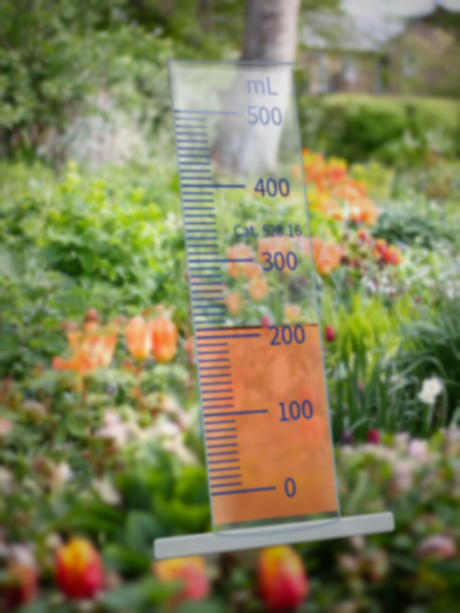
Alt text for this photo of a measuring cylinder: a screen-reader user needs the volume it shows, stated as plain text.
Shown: 210 mL
